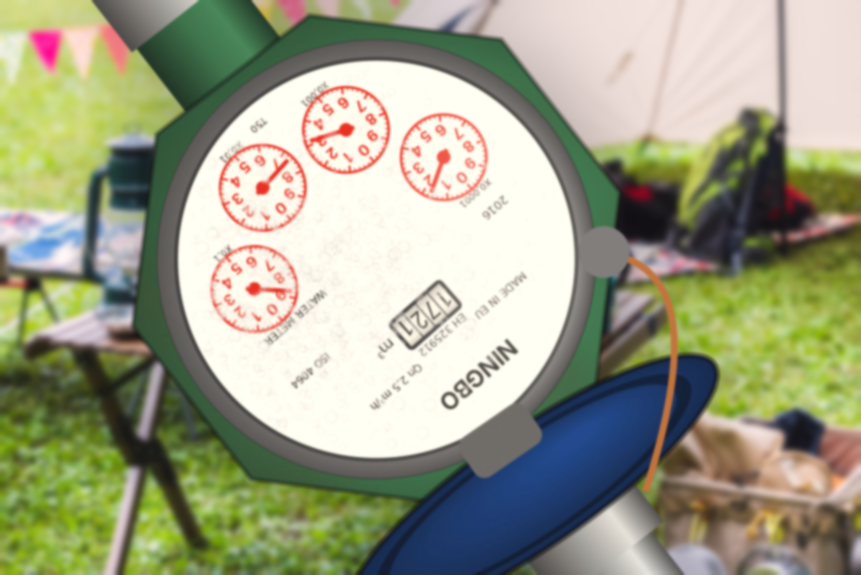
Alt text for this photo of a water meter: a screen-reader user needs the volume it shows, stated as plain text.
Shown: 1720.8731 m³
